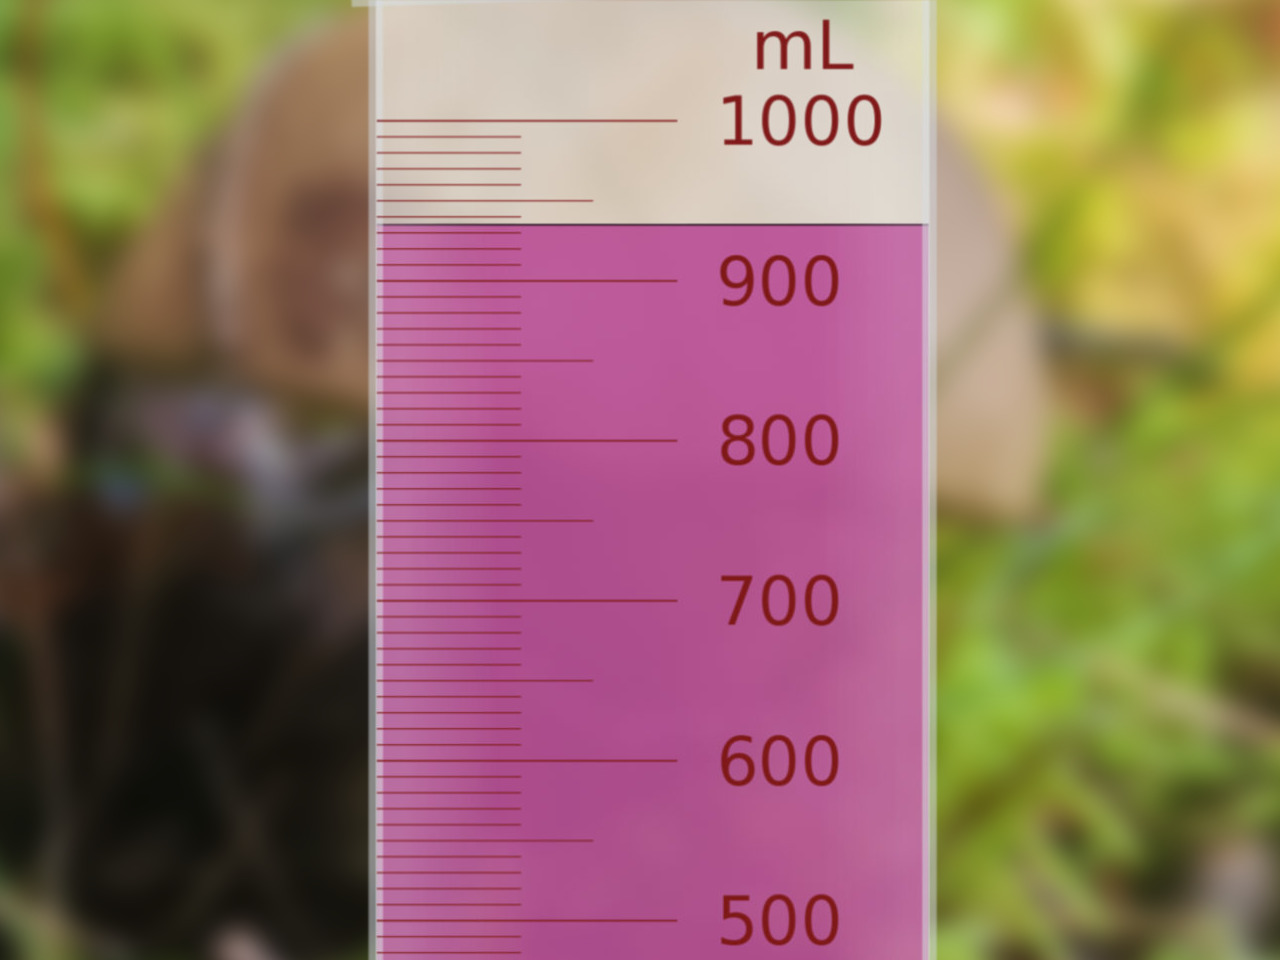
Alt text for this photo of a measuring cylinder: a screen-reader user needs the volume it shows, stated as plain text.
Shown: 935 mL
